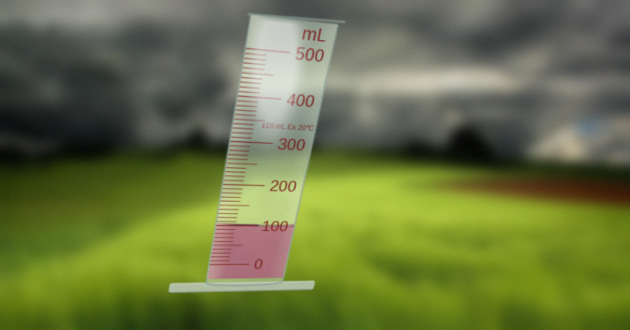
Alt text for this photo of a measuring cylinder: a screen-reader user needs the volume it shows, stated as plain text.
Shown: 100 mL
